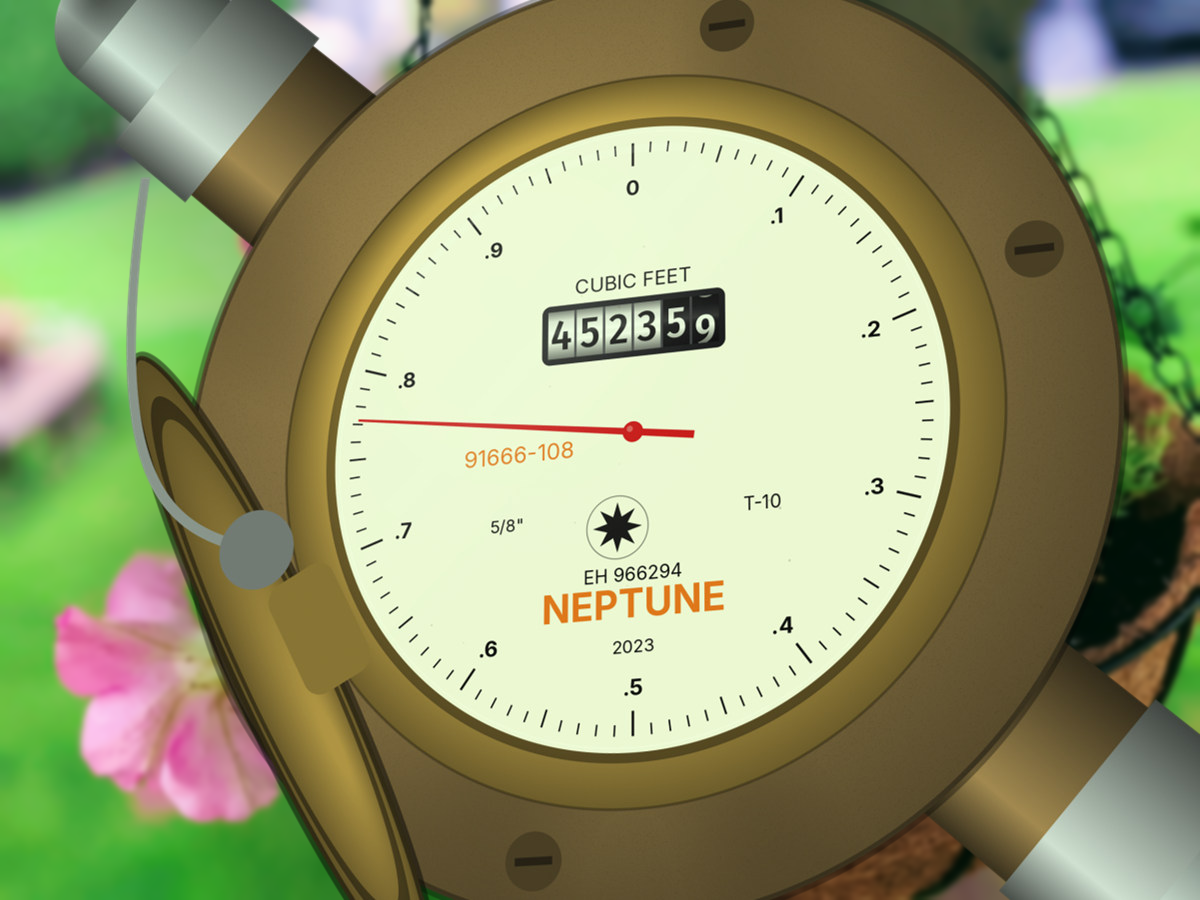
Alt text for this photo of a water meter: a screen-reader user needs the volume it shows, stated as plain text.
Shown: 452358.77 ft³
